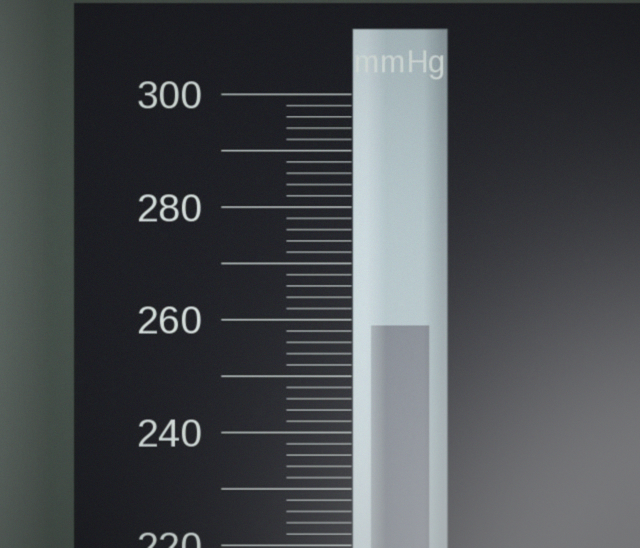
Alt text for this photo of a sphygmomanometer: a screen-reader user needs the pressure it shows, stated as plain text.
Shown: 259 mmHg
